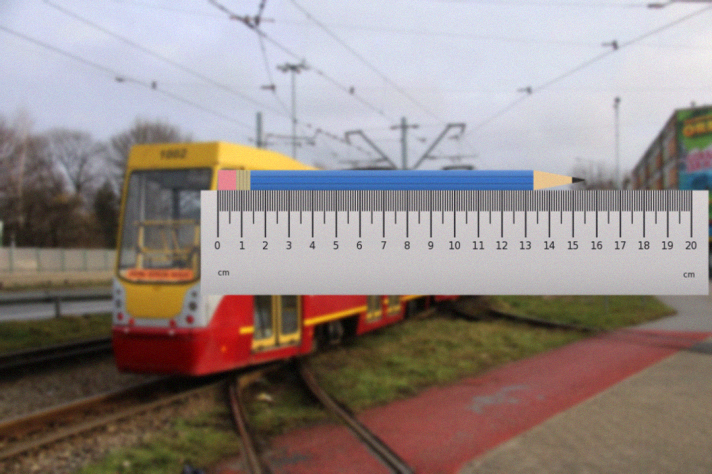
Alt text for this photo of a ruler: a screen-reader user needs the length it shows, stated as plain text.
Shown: 15.5 cm
